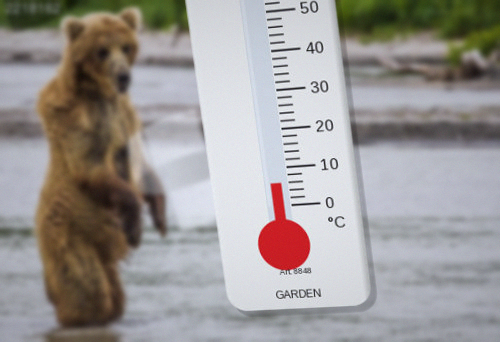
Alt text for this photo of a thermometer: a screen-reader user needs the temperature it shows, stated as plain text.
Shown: 6 °C
